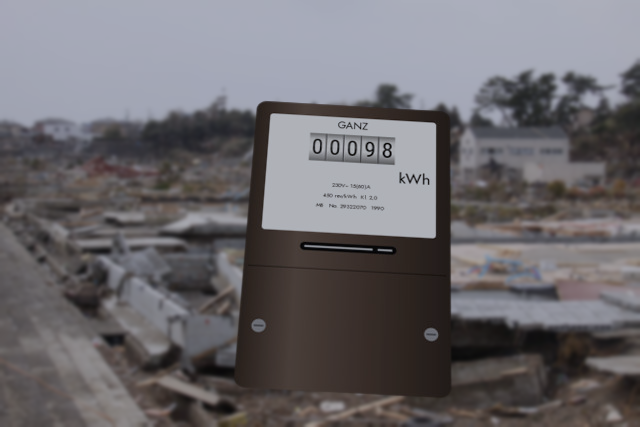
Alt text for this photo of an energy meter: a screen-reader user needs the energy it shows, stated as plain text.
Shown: 98 kWh
